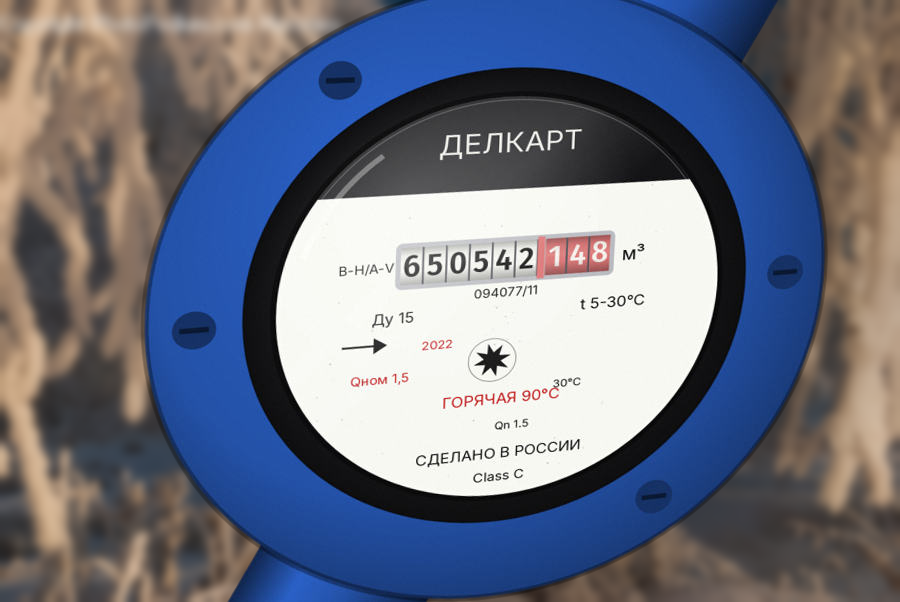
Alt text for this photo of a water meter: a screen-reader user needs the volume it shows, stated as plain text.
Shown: 650542.148 m³
